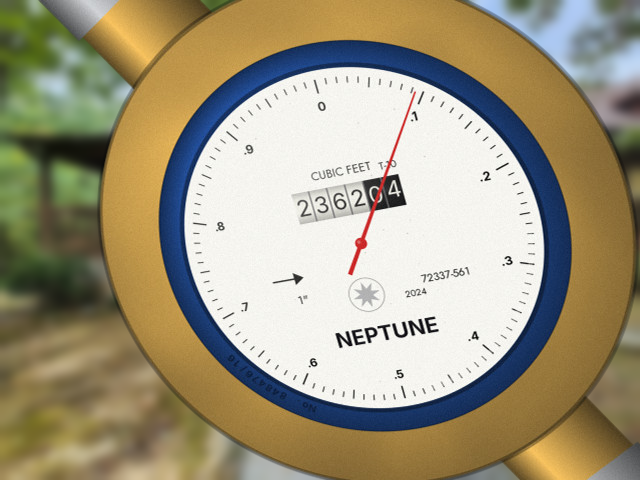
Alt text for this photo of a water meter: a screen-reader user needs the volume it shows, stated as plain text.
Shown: 236204.09 ft³
